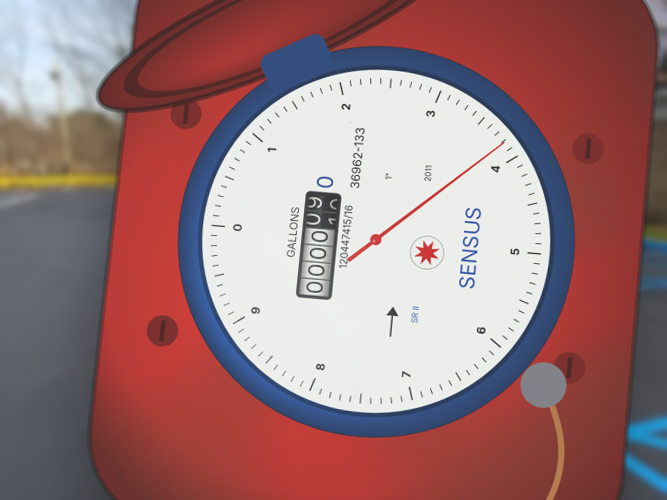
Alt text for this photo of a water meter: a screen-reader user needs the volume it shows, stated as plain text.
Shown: 93.8 gal
